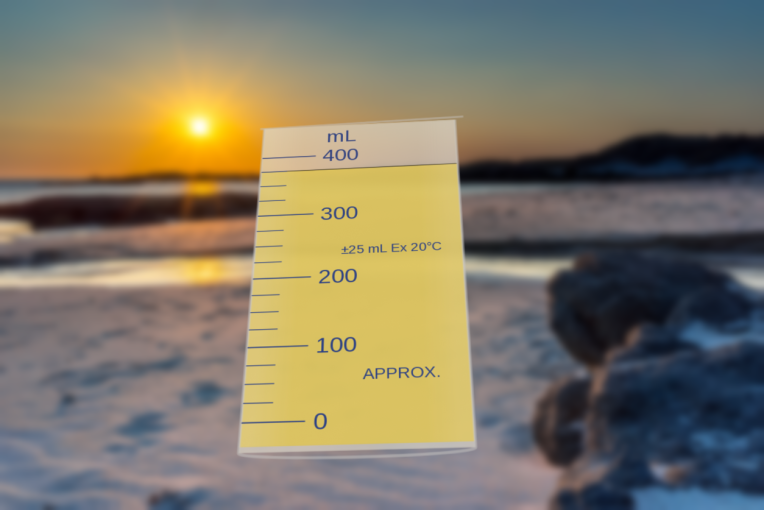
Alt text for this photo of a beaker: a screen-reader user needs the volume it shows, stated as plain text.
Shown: 375 mL
